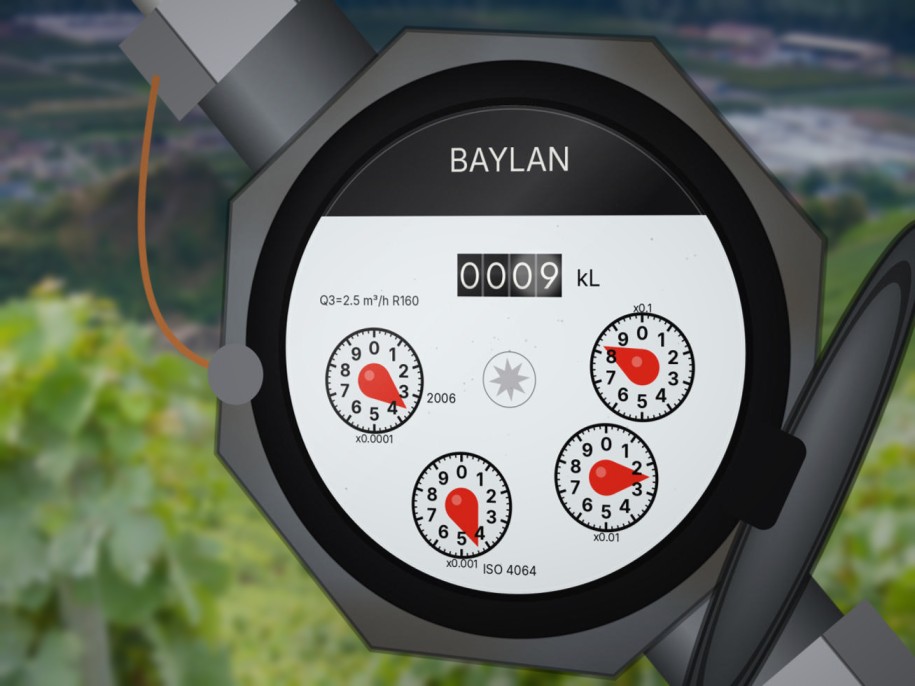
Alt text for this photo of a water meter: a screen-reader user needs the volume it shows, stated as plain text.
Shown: 9.8243 kL
